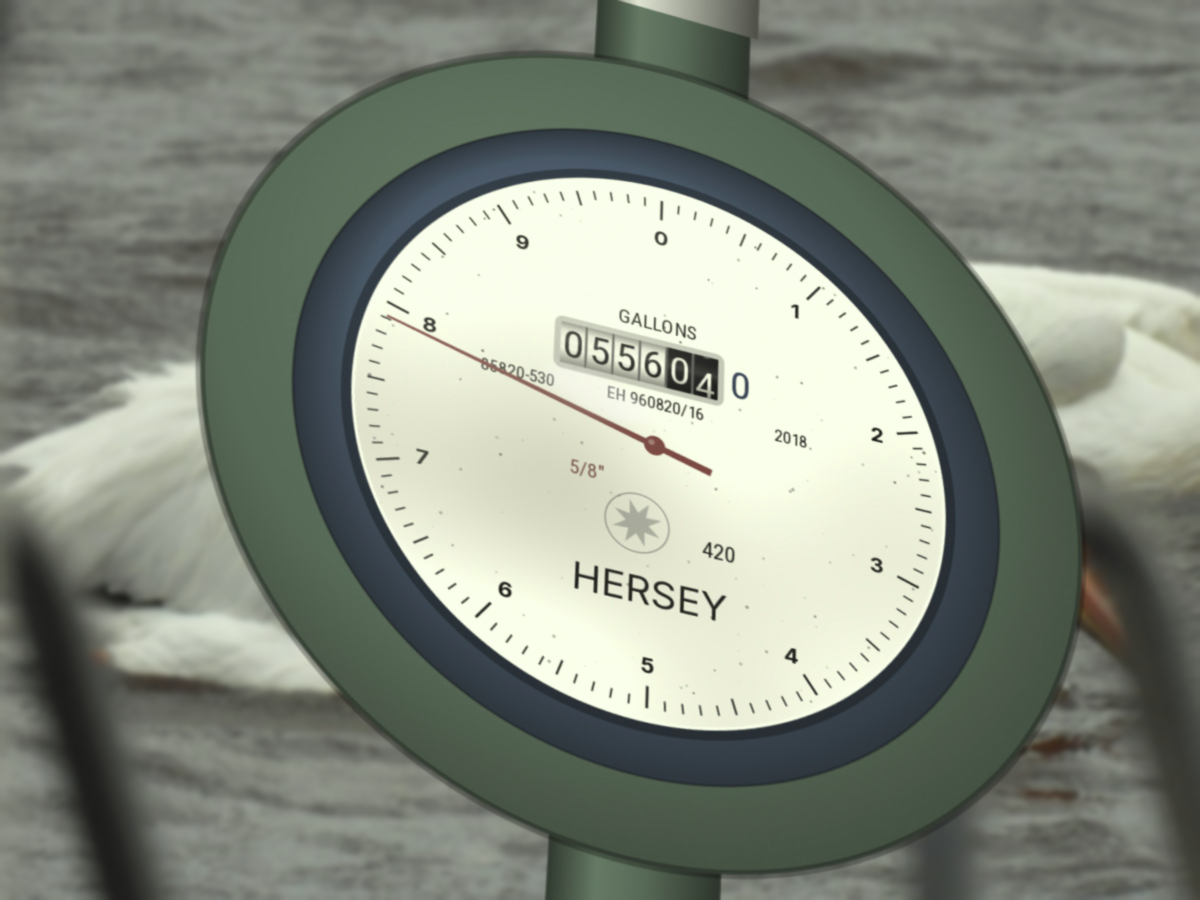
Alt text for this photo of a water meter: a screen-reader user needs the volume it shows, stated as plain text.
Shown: 556037.9 gal
